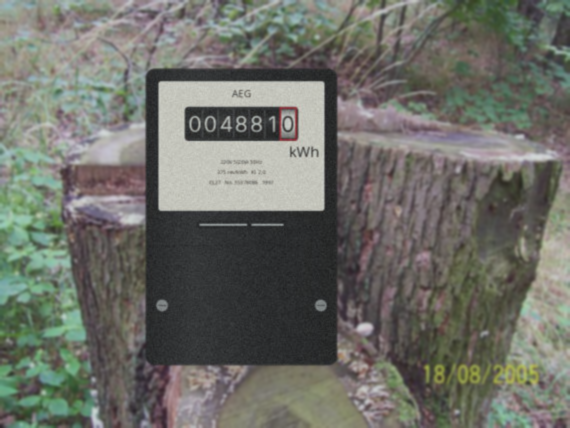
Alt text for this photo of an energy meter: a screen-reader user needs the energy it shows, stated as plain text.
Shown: 4881.0 kWh
